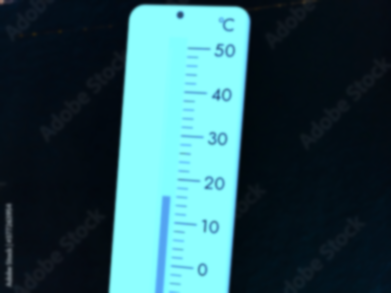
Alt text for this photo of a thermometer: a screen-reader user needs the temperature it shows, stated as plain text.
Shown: 16 °C
